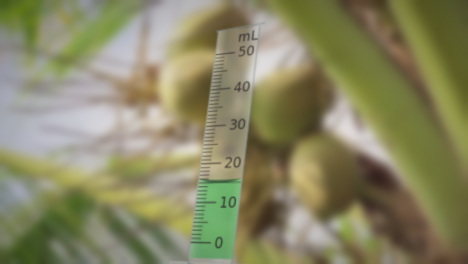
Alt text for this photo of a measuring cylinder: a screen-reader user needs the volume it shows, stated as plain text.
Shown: 15 mL
